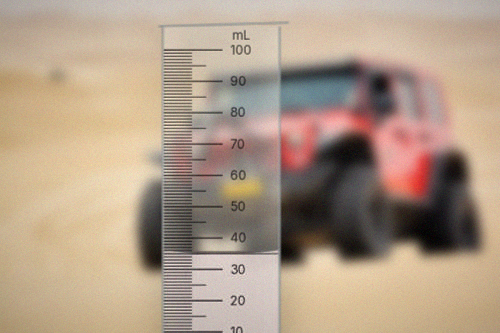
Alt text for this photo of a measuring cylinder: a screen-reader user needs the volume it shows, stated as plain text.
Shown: 35 mL
